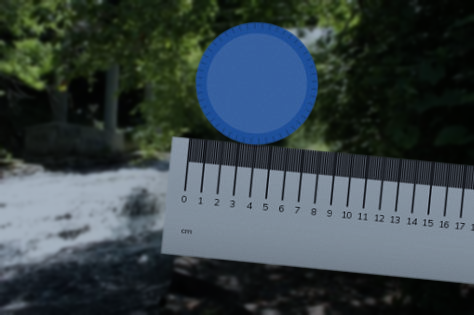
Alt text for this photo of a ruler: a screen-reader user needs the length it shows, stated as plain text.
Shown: 7.5 cm
